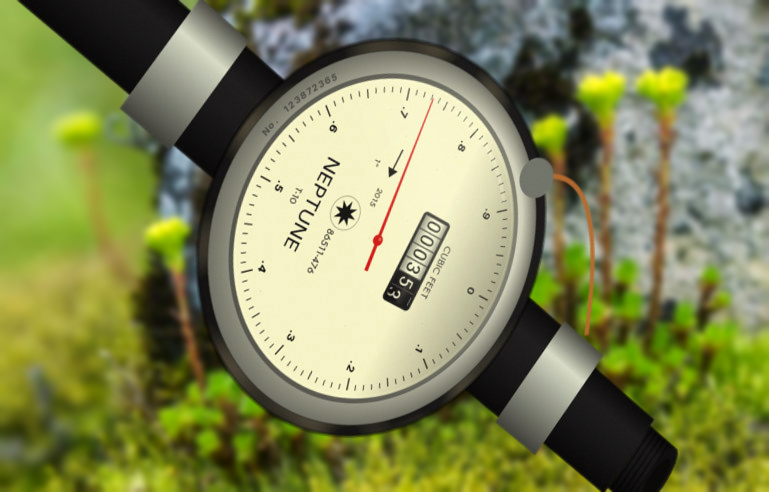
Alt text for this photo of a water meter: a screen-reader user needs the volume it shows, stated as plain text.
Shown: 352.73 ft³
